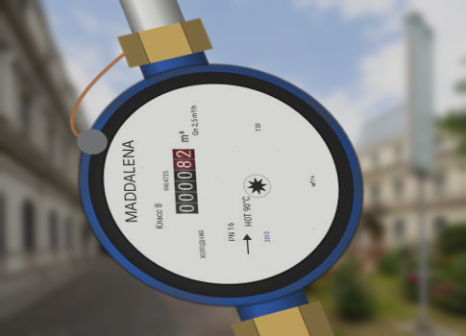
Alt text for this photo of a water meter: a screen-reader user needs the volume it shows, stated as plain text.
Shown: 0.82 m³
